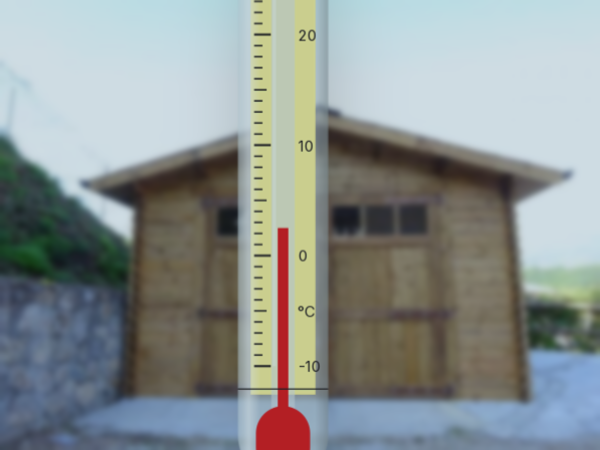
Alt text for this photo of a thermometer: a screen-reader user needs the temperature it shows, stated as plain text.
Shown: 2.5 °C
